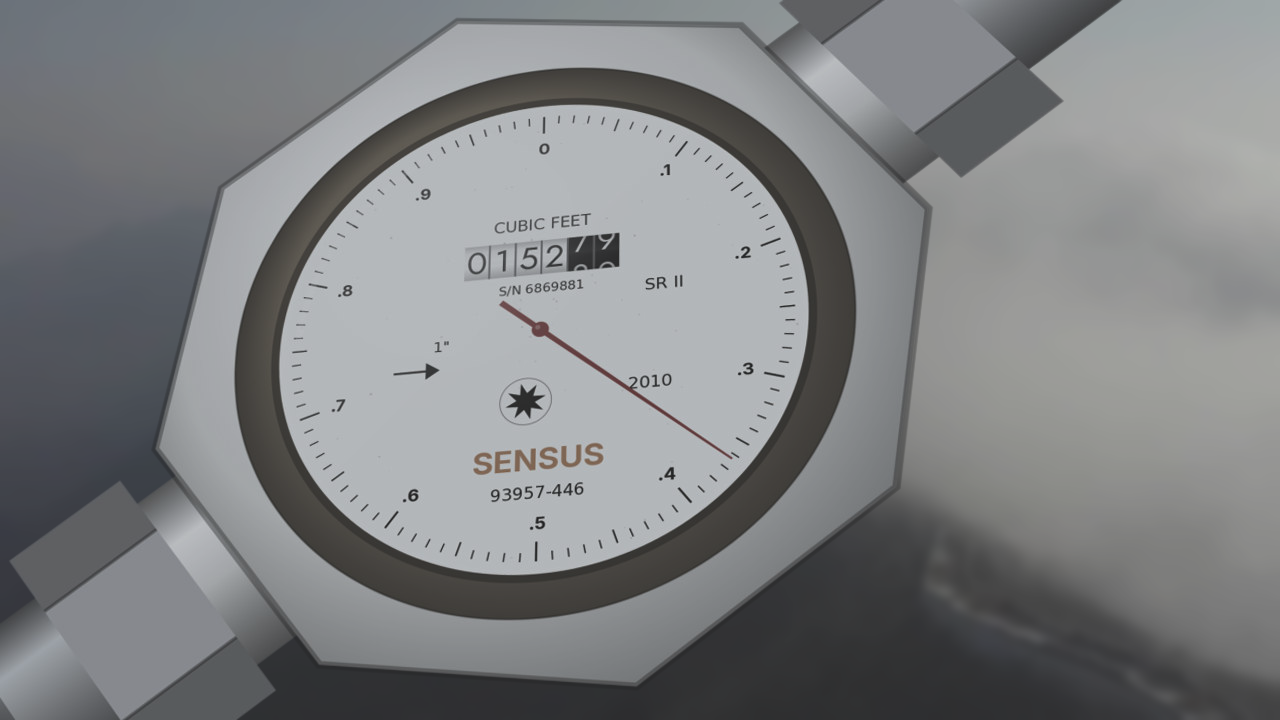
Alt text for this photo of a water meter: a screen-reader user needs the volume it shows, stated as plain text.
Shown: 15279.36 ft³
